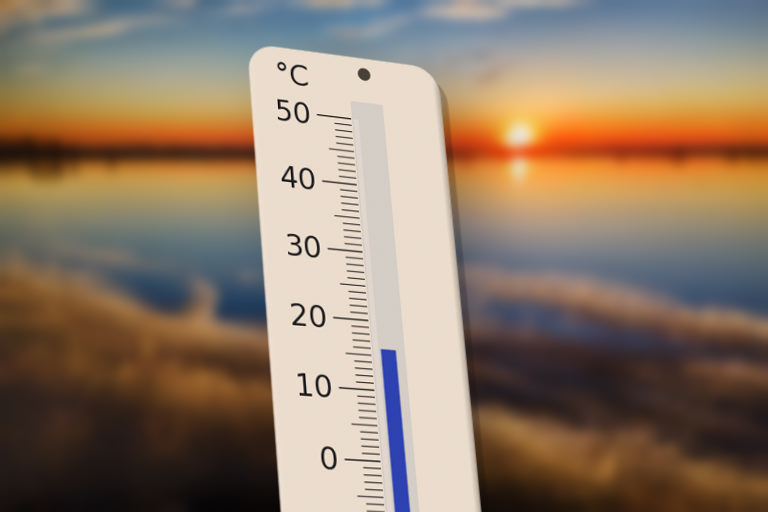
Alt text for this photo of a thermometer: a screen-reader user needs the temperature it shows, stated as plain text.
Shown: 16 °C
